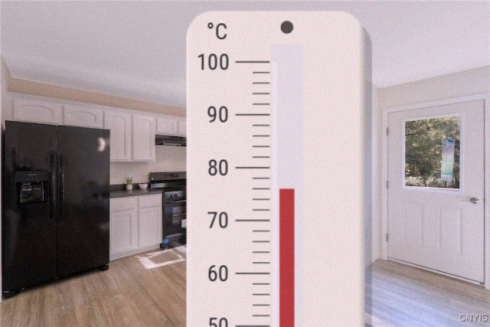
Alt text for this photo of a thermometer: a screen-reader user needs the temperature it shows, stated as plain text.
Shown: 76 °C
